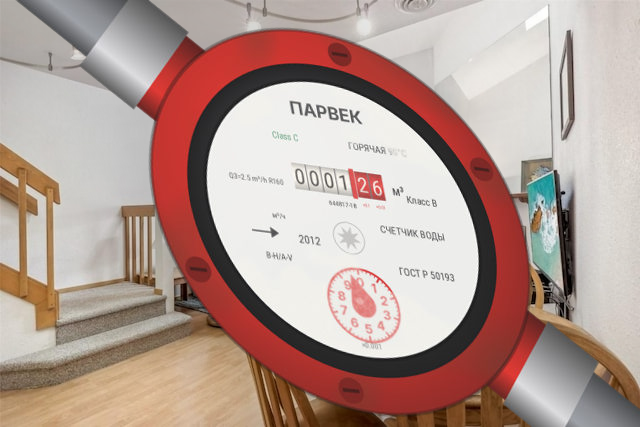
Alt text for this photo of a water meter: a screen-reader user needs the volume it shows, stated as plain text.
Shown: 1.259 m³
